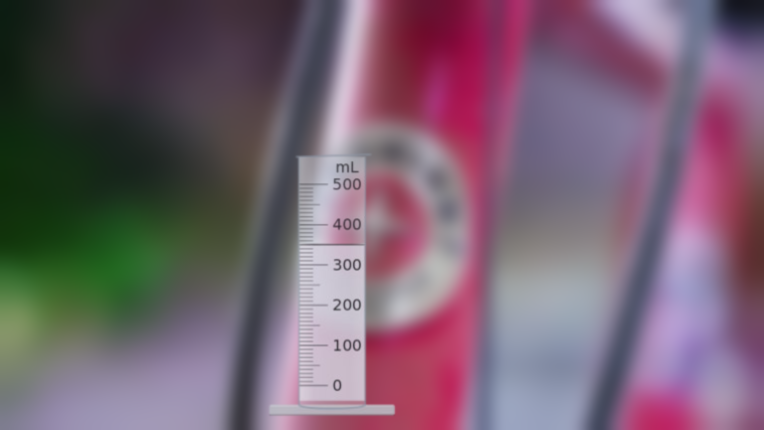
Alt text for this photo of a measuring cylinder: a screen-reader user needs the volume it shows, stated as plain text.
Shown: 350 mL
